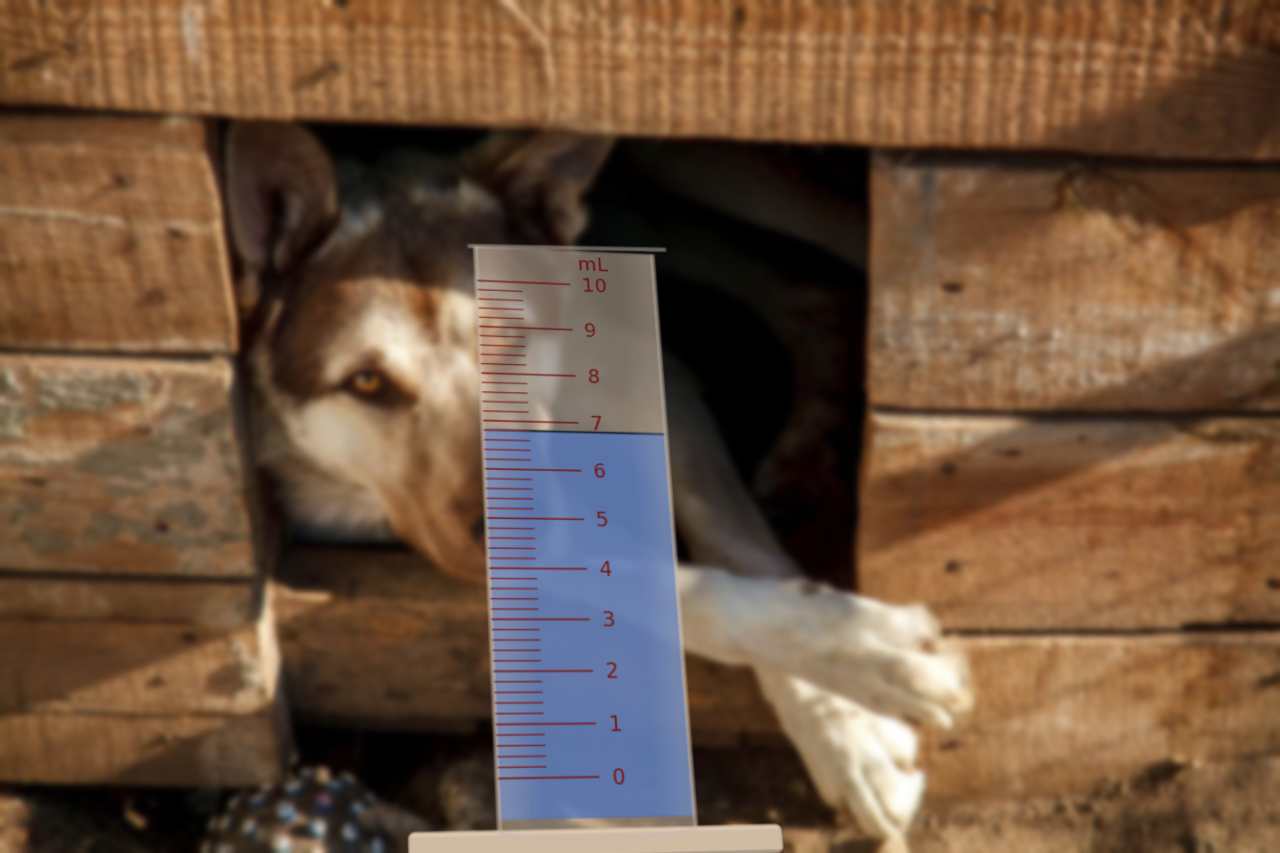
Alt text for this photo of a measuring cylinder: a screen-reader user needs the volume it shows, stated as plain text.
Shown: 6.8 mL
